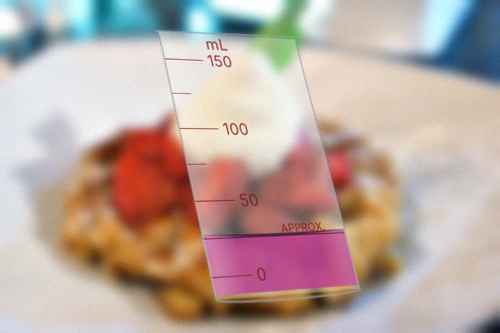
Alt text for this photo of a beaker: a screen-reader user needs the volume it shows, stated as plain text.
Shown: 25 mL
